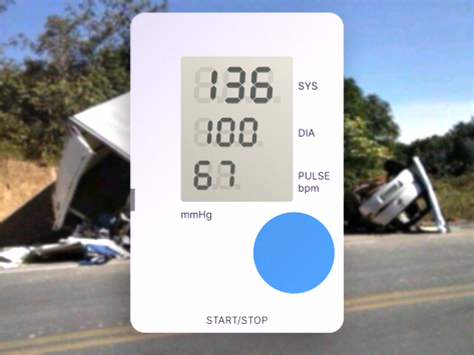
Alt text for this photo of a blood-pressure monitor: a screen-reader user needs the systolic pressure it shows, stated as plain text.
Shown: 136 mmHg
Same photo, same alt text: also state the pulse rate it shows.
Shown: 67 bpm
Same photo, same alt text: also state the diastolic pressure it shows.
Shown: 100 mmHg
